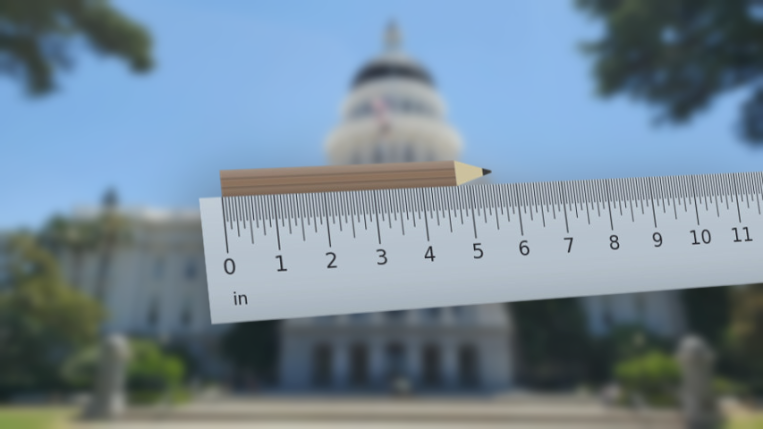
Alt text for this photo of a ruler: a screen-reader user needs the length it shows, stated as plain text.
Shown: 5.5 in
